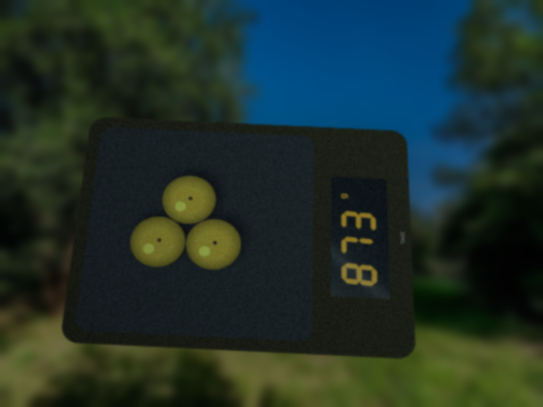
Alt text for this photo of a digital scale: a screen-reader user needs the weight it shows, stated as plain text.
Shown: 873 g
